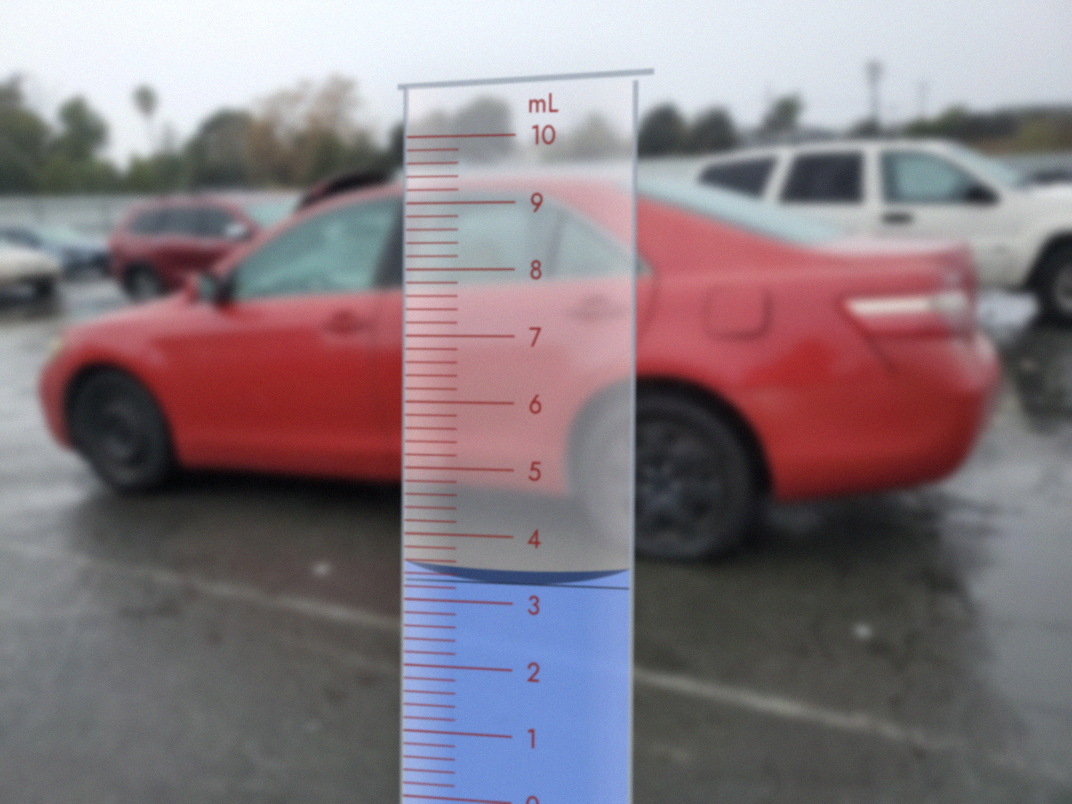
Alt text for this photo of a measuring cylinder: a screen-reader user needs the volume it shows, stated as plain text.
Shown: 3.3 mL
